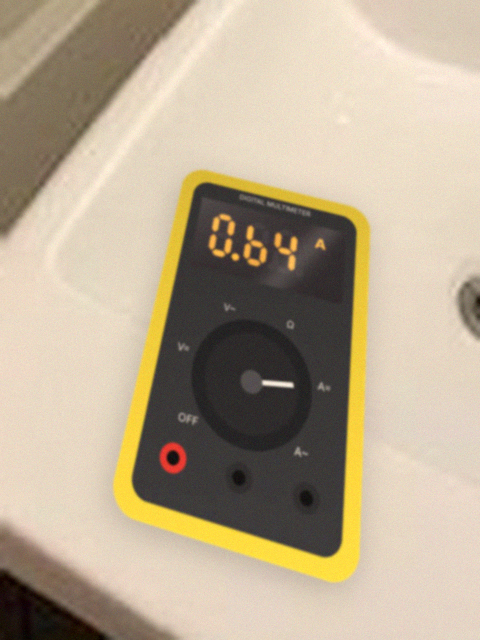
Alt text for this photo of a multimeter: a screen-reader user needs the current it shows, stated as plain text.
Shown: 0.64 A
